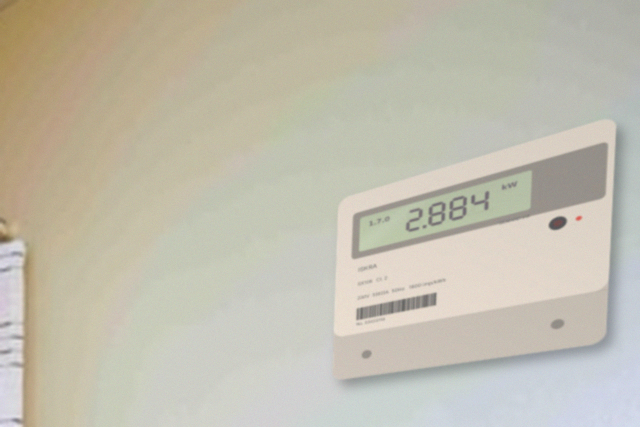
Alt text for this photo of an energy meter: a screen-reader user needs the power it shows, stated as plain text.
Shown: 2.884 kW
